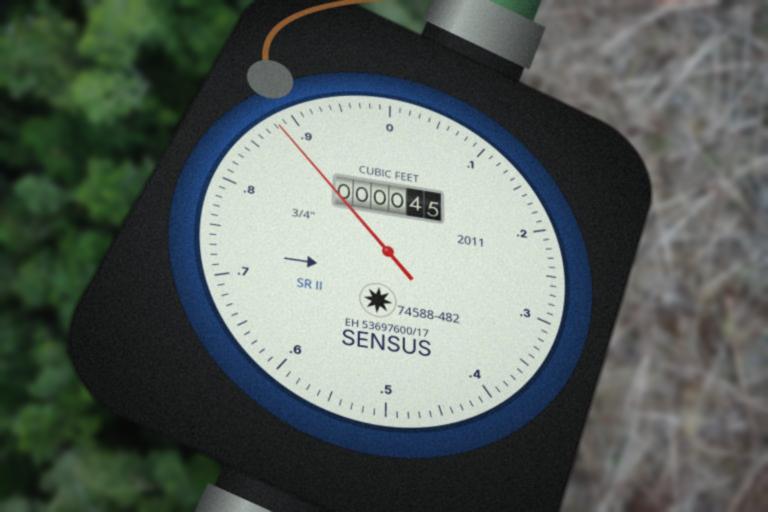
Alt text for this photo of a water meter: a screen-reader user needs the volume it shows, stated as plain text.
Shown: 44.88 ft³
